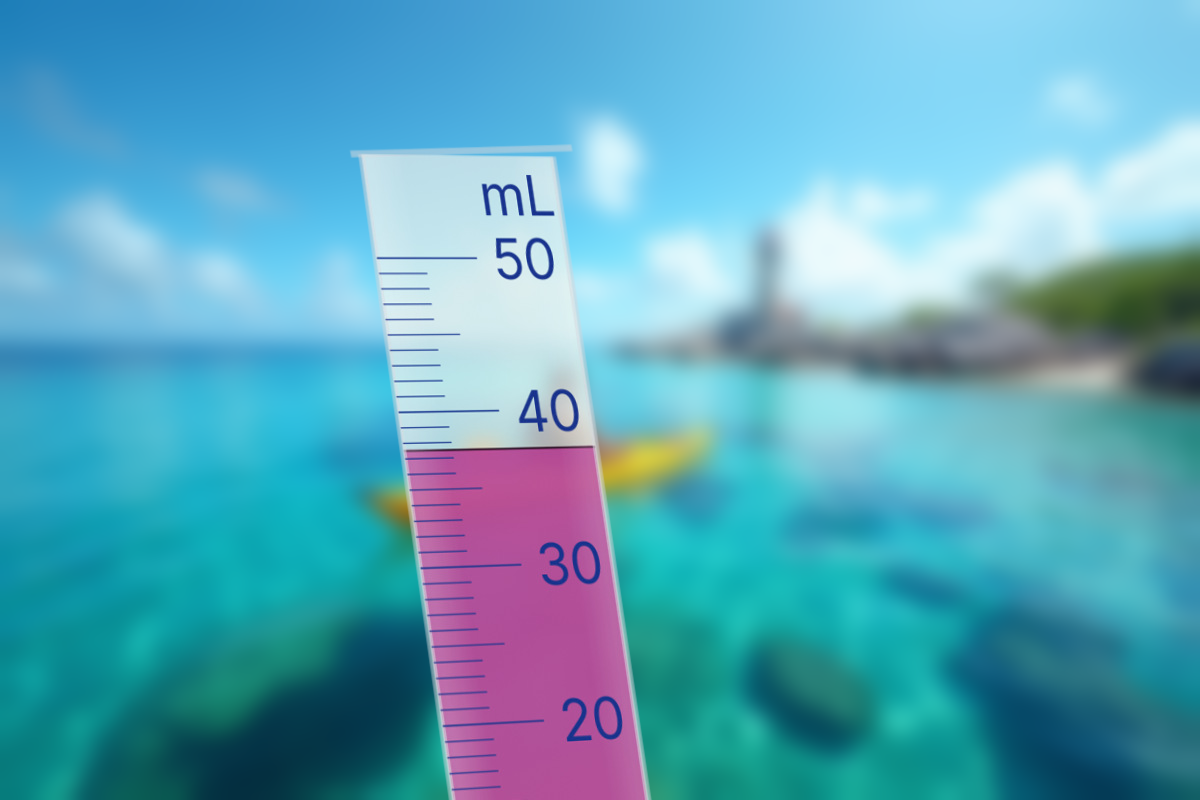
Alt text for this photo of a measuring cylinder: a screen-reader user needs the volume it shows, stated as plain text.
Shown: 37.5 mL
